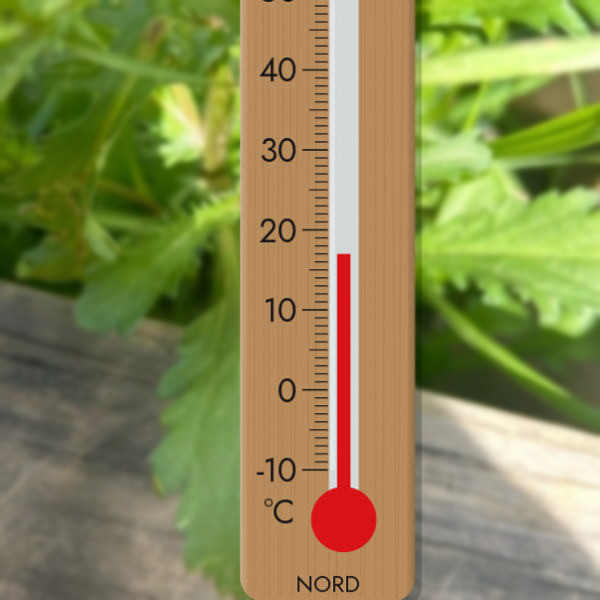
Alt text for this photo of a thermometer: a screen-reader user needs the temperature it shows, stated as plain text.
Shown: 17 °C
